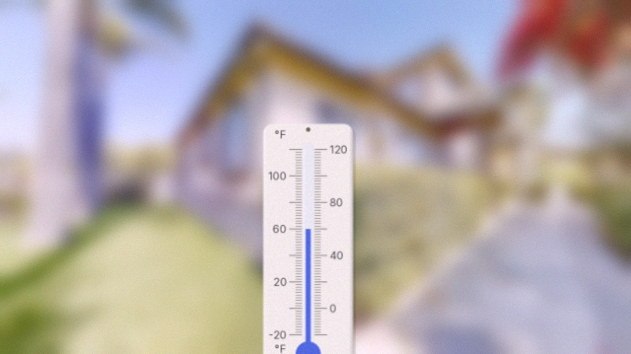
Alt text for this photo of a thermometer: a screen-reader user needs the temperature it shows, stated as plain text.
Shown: 60 °F
